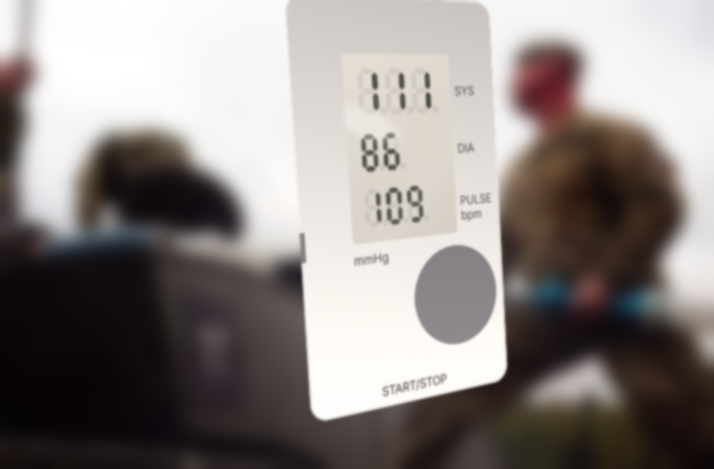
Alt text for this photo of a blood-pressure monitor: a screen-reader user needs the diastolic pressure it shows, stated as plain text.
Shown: 86 mmHg
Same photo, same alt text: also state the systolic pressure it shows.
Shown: 111 mmHg
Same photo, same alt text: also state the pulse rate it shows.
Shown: 109 bpm
